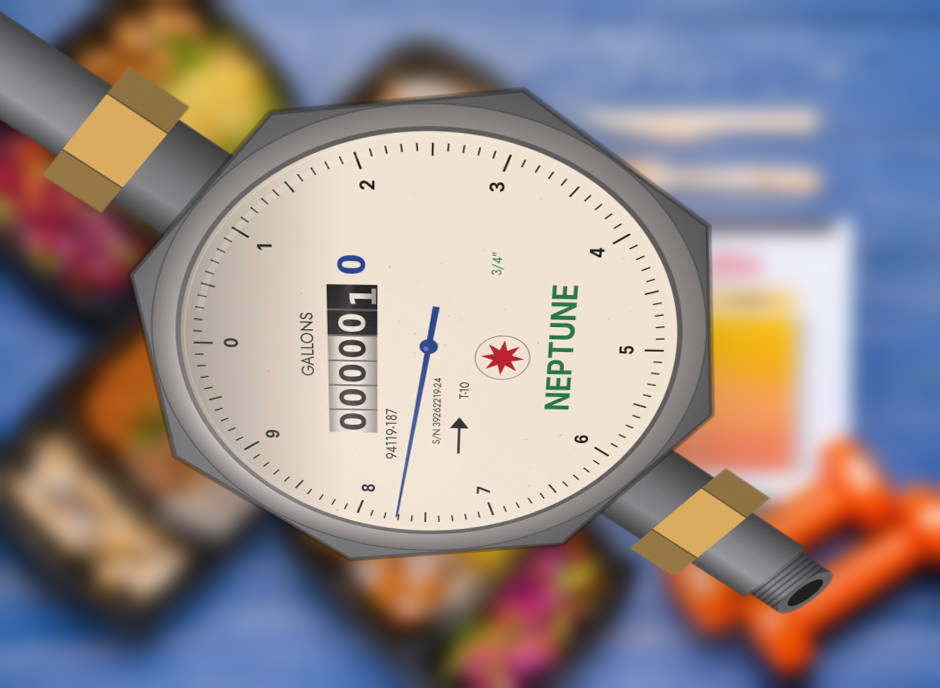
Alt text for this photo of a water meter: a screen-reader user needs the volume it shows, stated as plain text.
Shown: 7.7 gal
